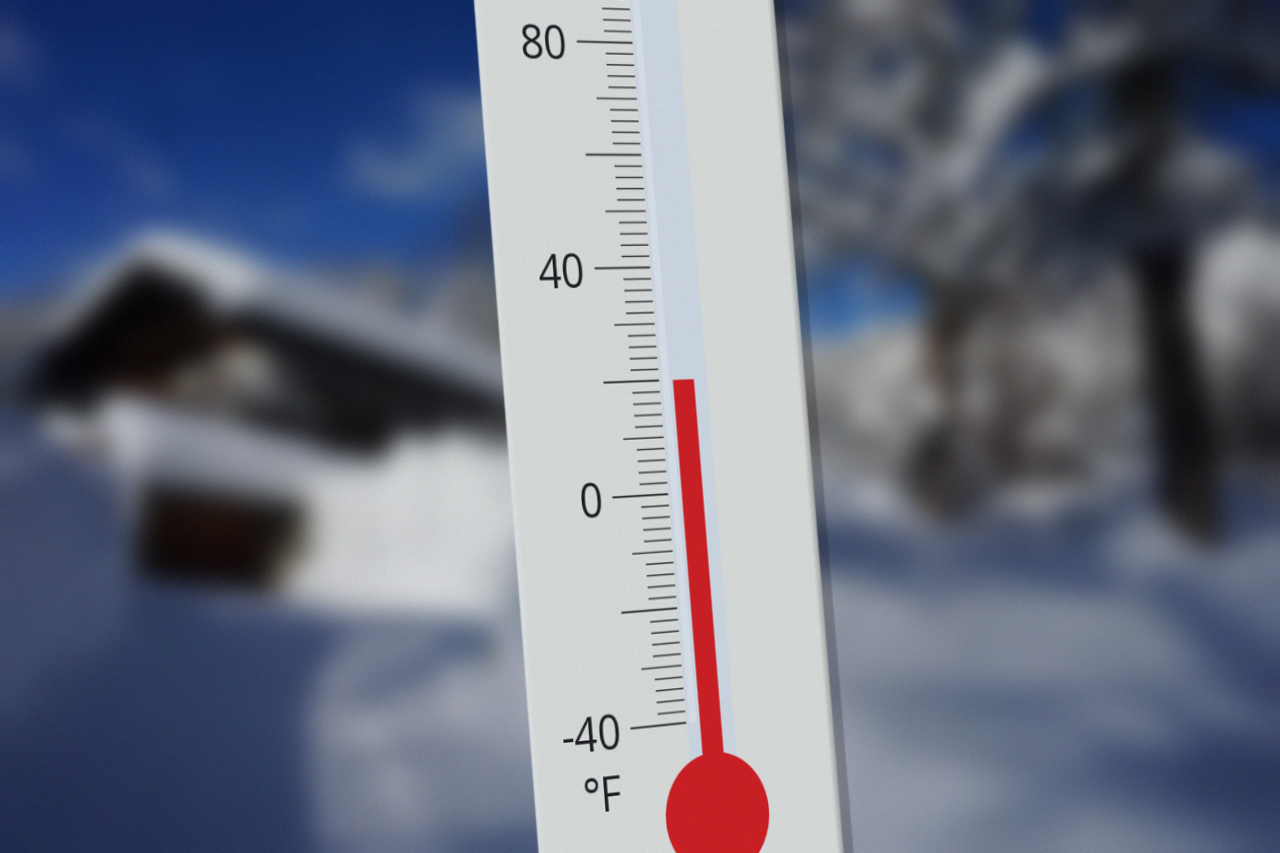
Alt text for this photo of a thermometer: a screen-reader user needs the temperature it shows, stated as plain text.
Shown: 20 °F
